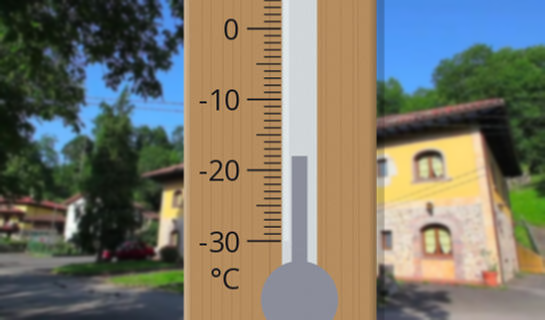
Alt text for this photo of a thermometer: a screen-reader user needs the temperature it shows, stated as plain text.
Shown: -18 °C
